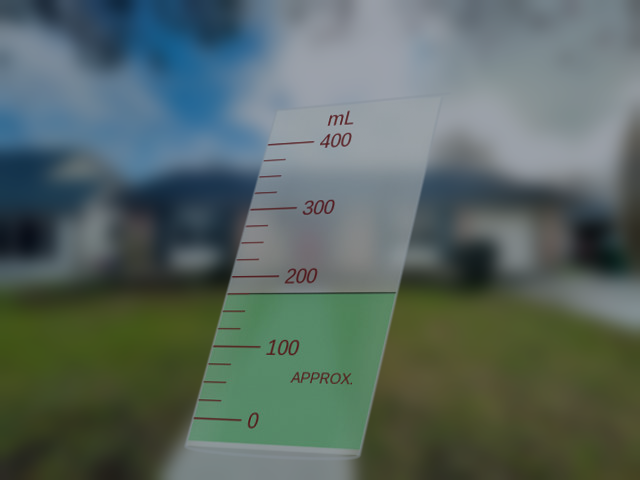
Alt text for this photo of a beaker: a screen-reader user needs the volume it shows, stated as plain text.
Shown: 175 mL
